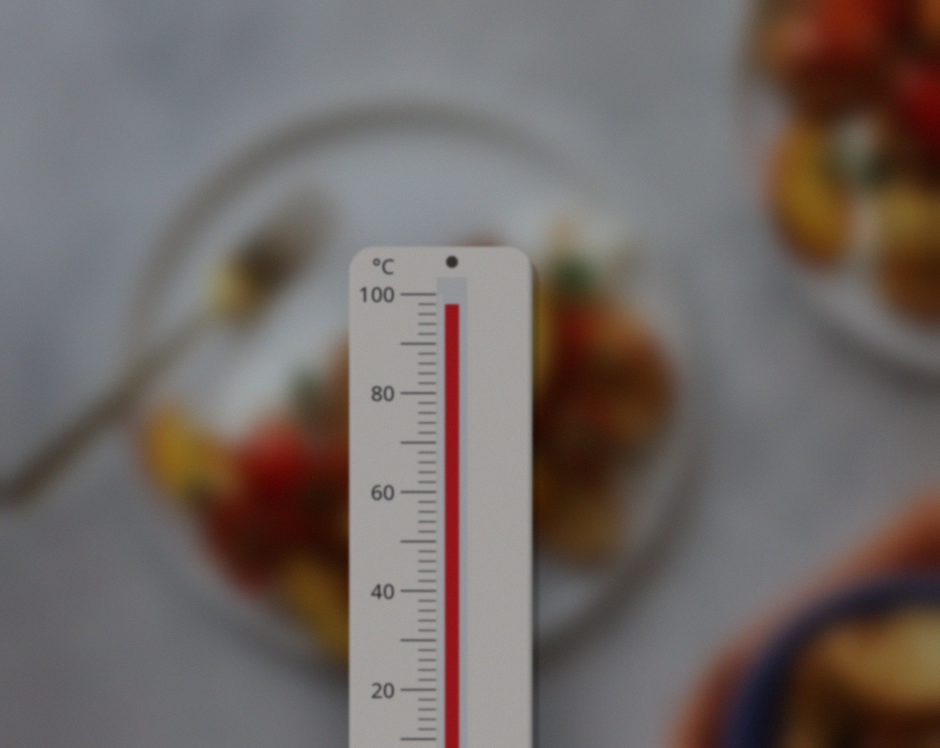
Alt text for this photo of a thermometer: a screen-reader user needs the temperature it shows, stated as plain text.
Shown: 98 °C
